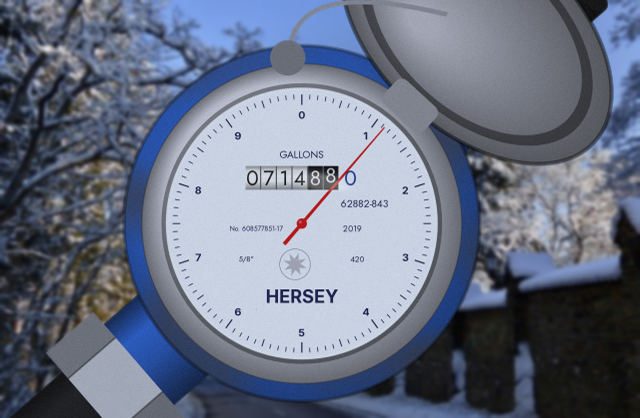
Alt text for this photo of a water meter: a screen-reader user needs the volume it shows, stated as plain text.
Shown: 714881.1 gal
